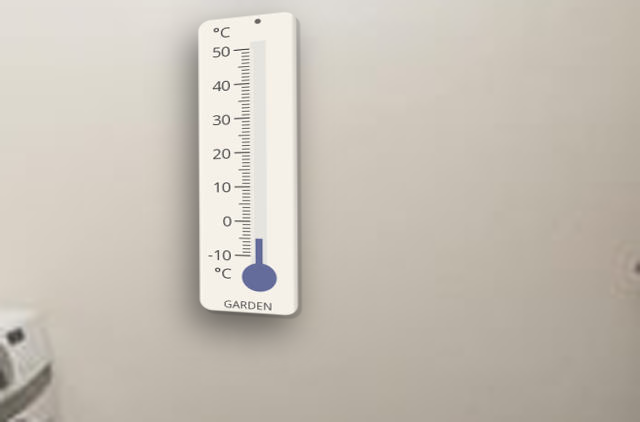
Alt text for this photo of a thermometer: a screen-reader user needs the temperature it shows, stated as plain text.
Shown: -5 °C
